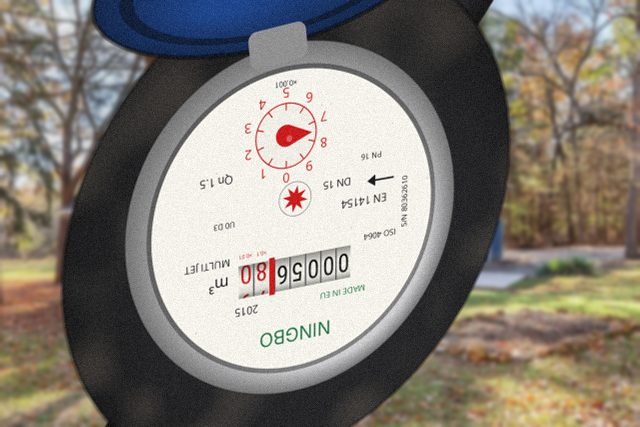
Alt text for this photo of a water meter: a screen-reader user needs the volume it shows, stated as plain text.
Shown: 56.797 m³
